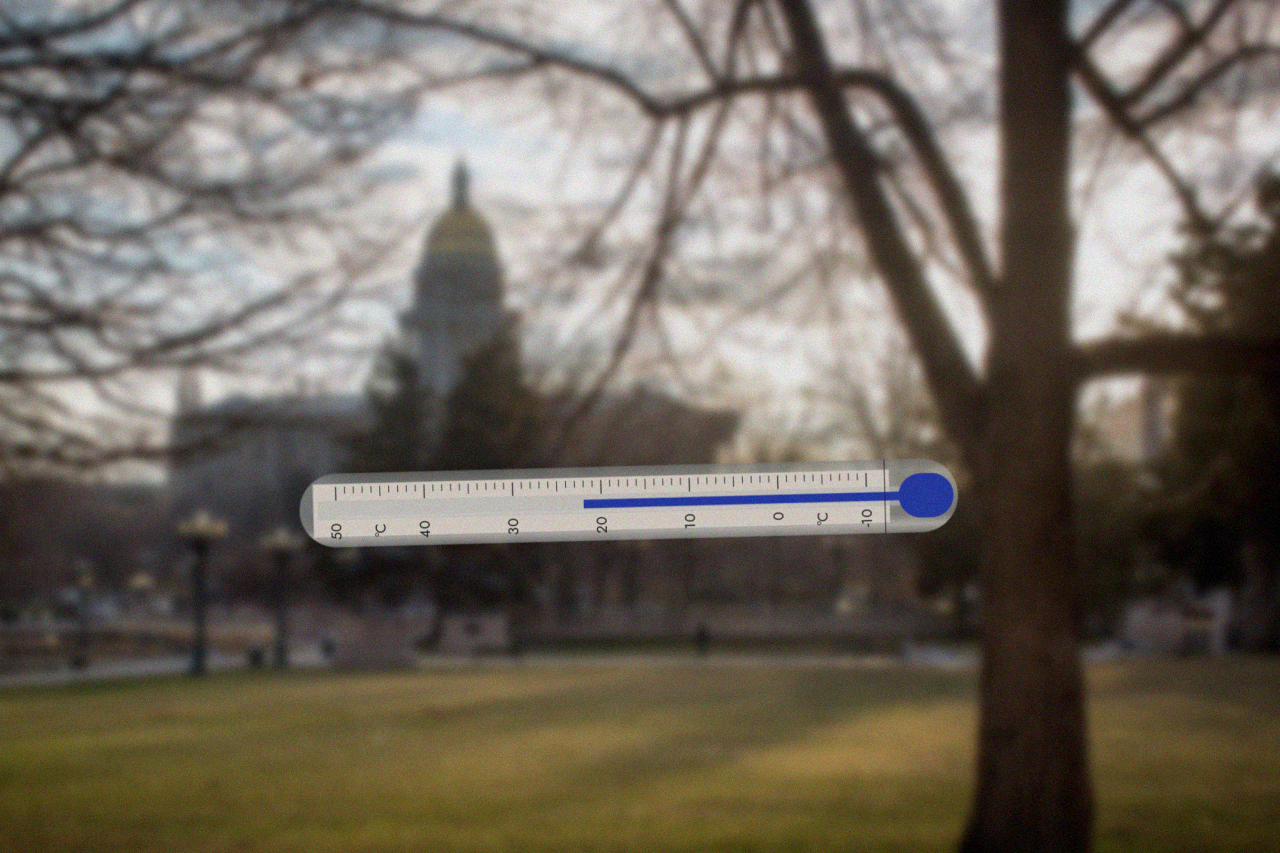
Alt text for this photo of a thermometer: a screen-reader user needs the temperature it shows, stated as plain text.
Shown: 22 °C
